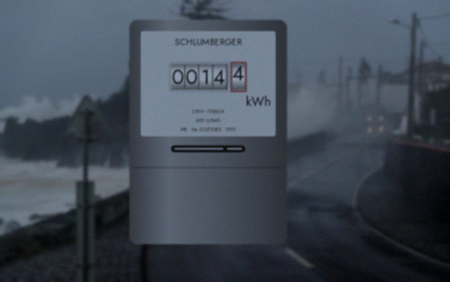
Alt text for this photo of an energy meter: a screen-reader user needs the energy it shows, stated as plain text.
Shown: 14.4 kWh
